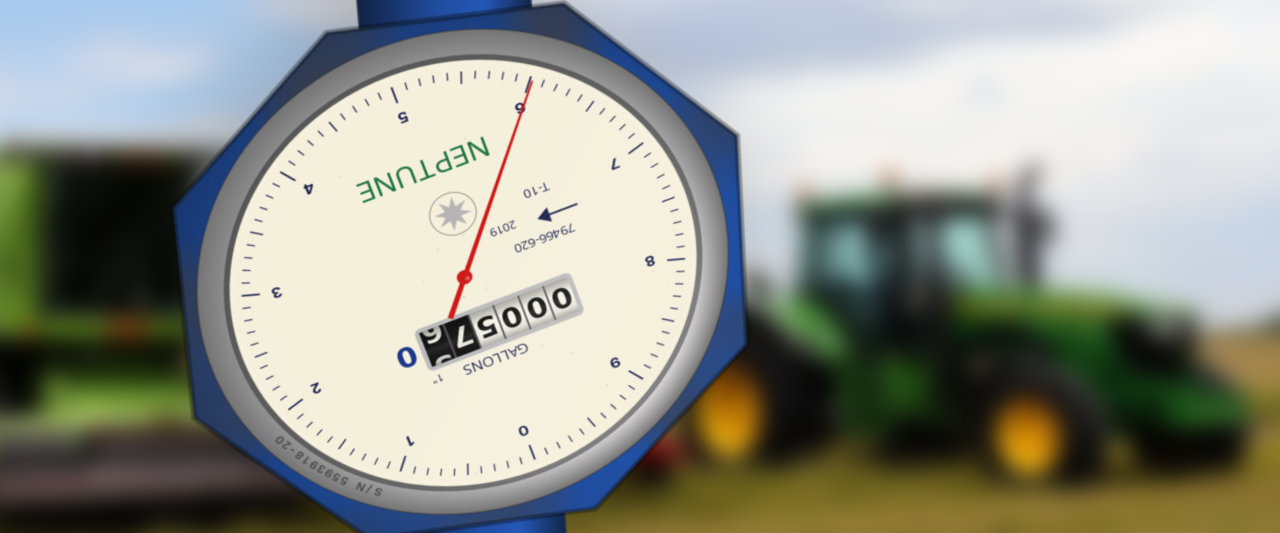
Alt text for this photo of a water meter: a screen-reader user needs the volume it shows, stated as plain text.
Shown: 5756.0 gal
